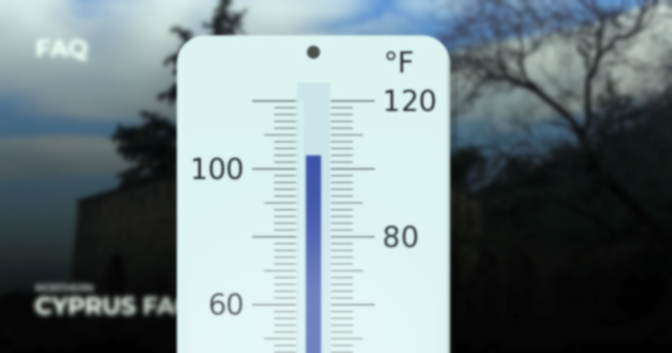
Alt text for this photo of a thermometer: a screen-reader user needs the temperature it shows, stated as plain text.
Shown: 104 °F
